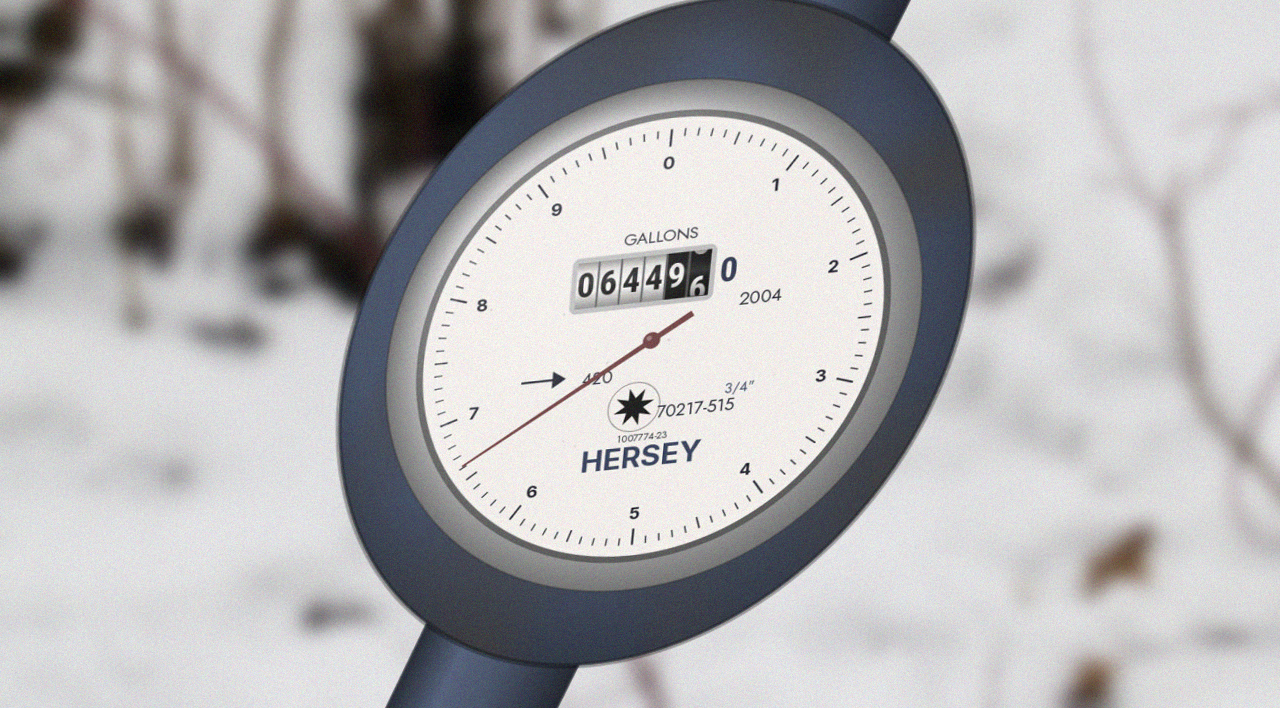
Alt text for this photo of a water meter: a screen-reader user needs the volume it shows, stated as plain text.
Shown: 644956.6 gal
